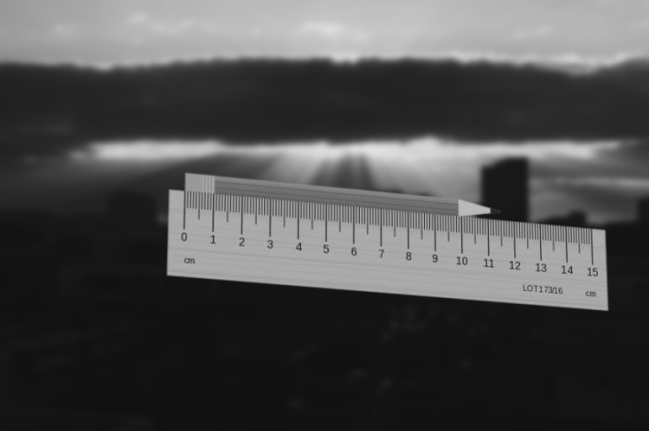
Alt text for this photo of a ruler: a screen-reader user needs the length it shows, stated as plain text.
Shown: 11.5 cm
